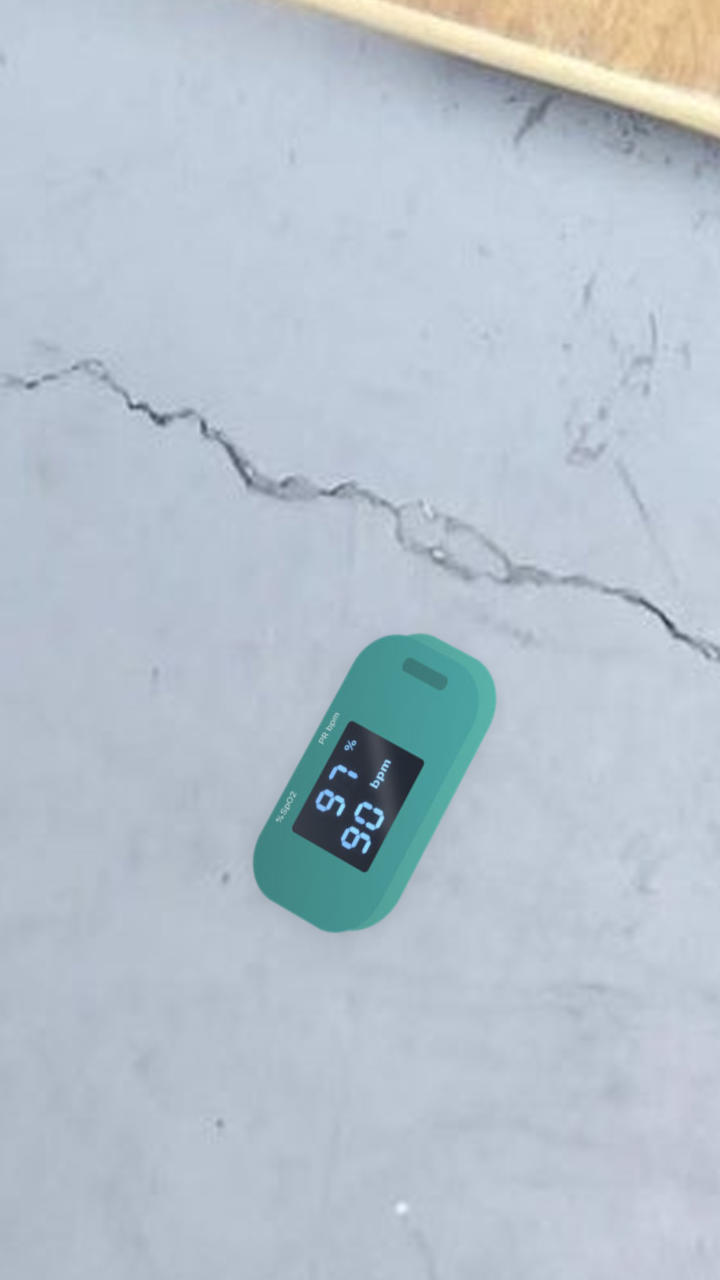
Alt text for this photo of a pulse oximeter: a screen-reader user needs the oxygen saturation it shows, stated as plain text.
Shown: 97 %
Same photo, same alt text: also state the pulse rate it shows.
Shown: 90 bpm
